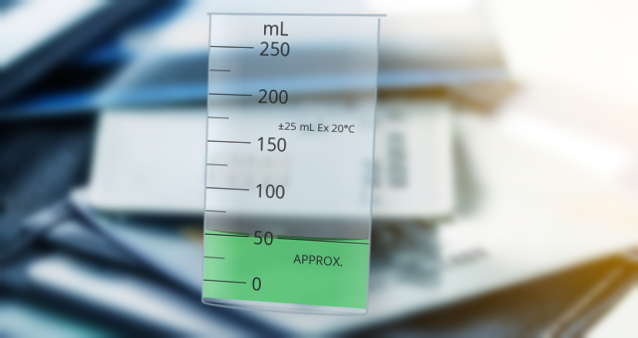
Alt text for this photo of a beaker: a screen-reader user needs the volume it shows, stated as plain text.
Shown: 50 mL
